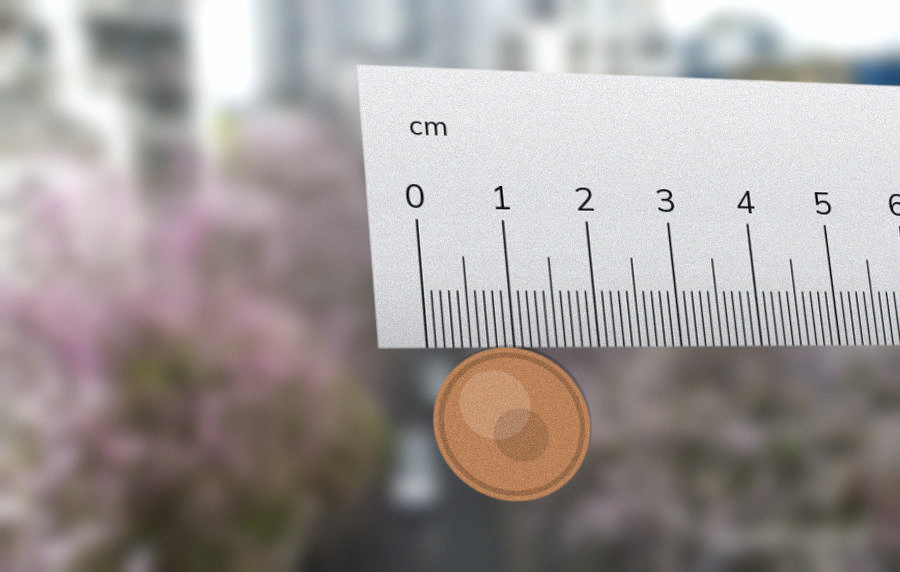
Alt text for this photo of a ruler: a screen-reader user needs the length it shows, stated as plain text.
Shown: 1.8 cm
